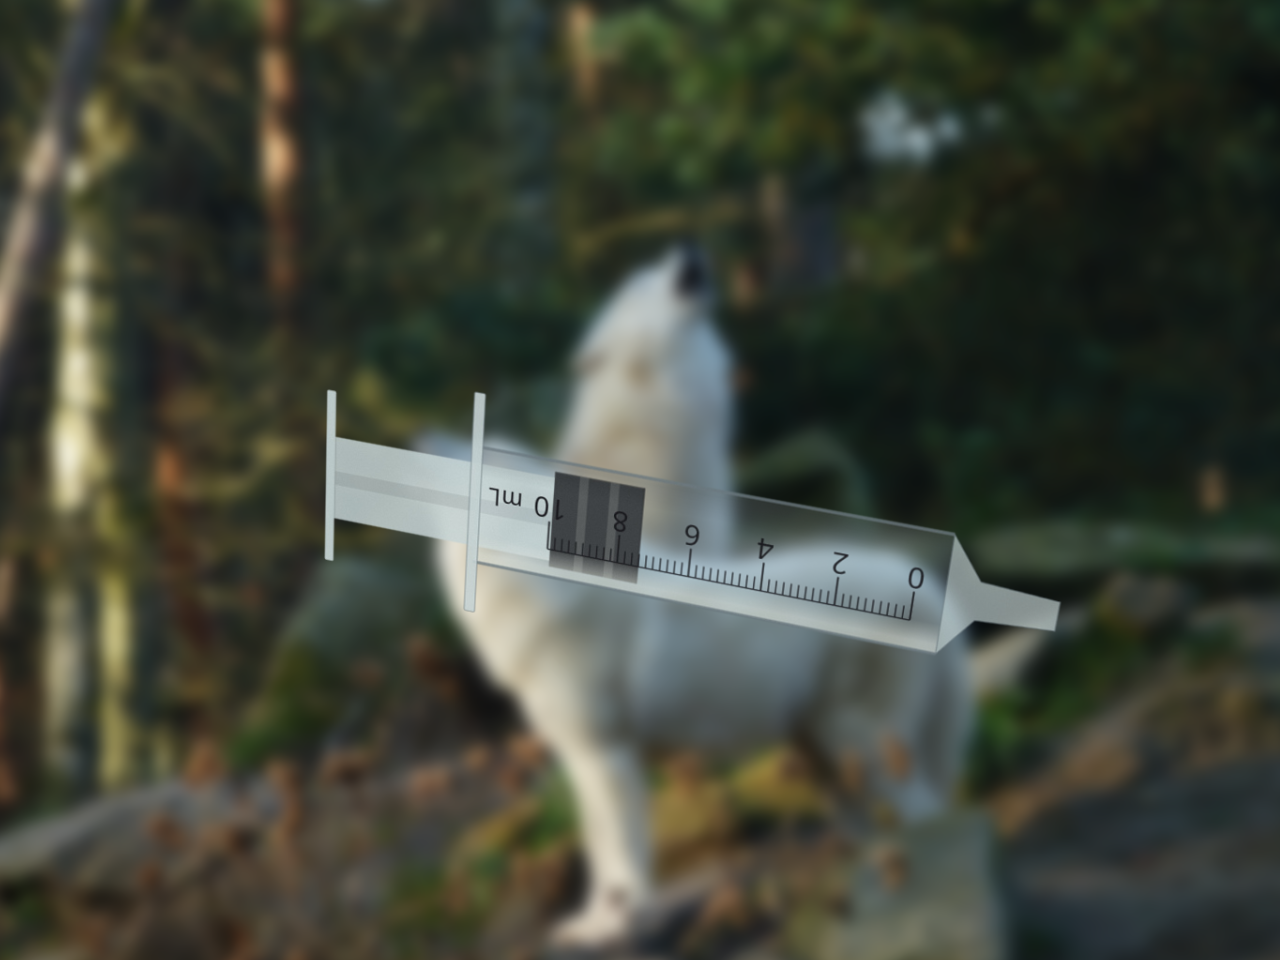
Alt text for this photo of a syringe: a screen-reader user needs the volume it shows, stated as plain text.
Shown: 7.4 mL
